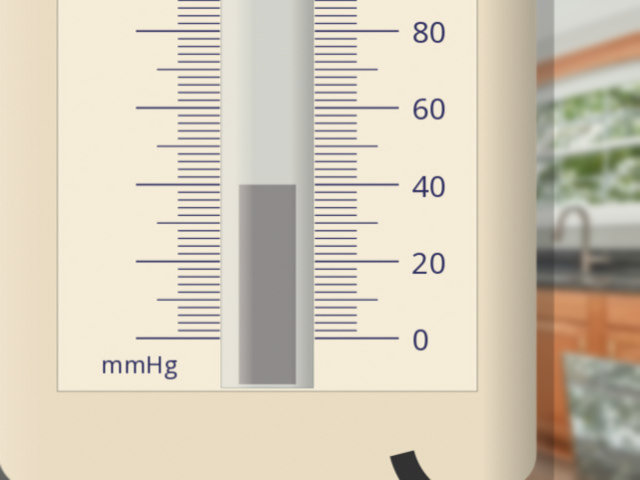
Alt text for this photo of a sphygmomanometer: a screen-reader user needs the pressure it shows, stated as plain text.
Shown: 40 mmHg
